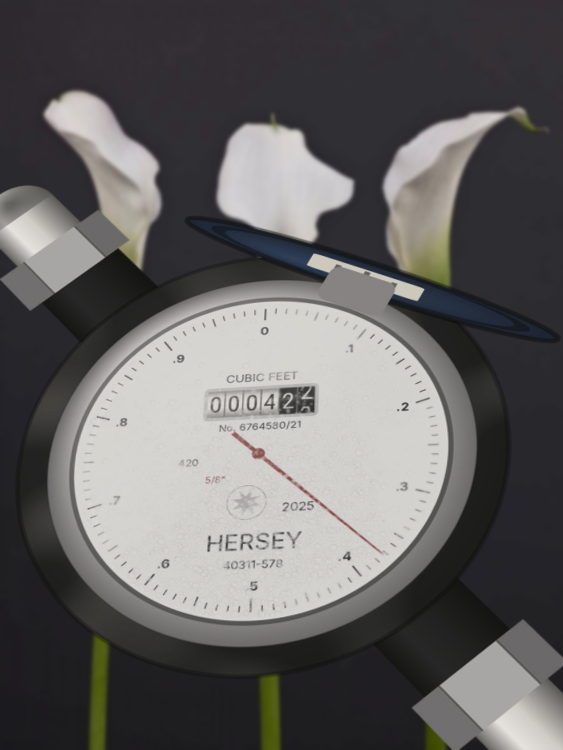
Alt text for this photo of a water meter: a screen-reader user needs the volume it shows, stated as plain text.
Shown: 422.37 ft³
